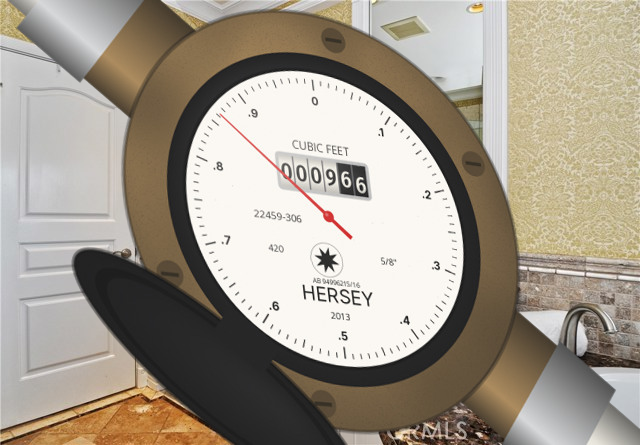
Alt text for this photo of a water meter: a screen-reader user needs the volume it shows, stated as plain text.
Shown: 965.86 ft³
